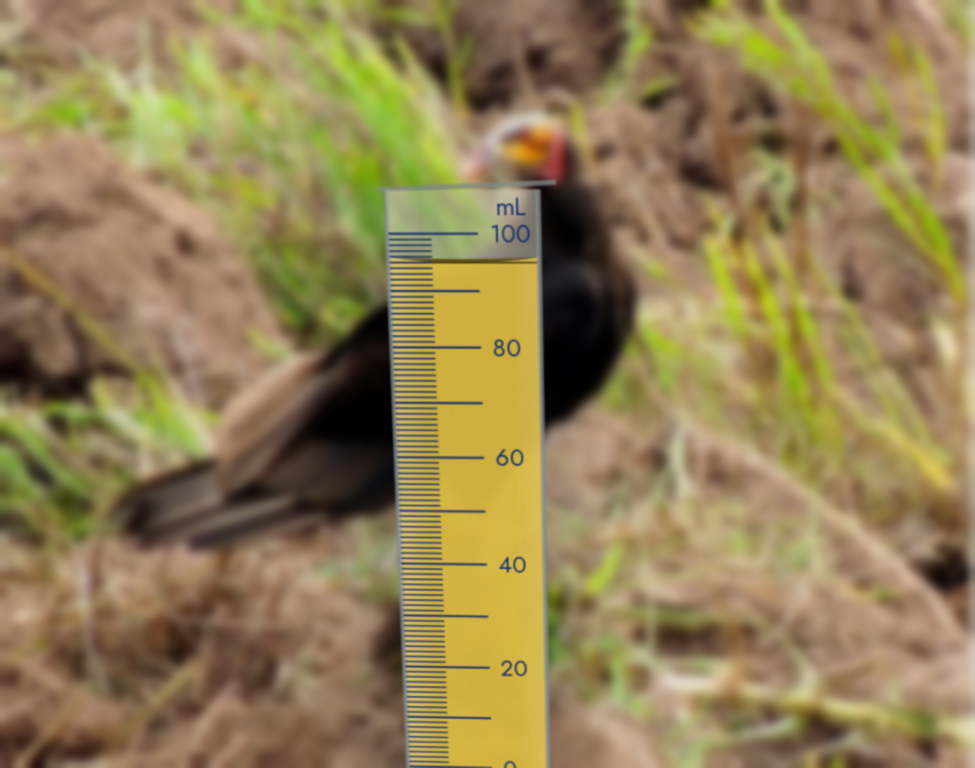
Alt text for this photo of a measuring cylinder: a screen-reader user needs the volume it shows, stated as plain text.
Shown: 95 mL
